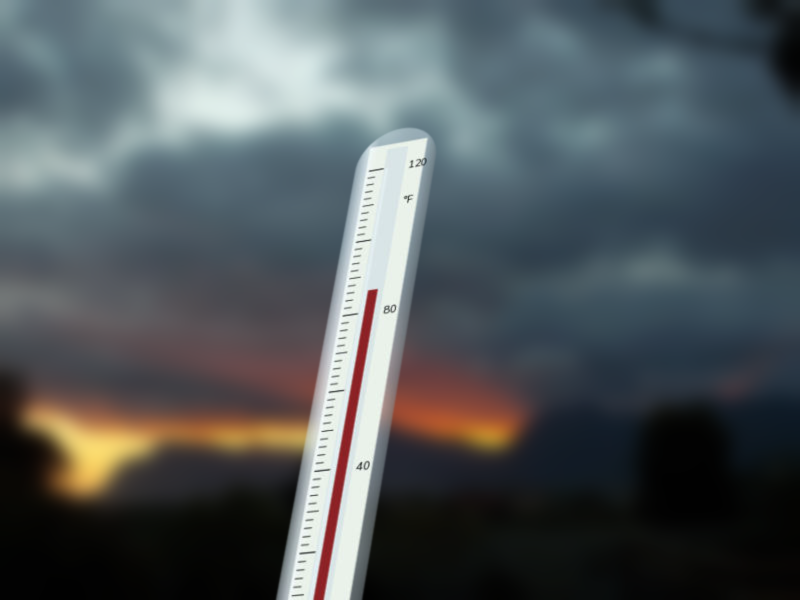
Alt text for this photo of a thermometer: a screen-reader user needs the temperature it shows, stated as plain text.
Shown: 86 °F
